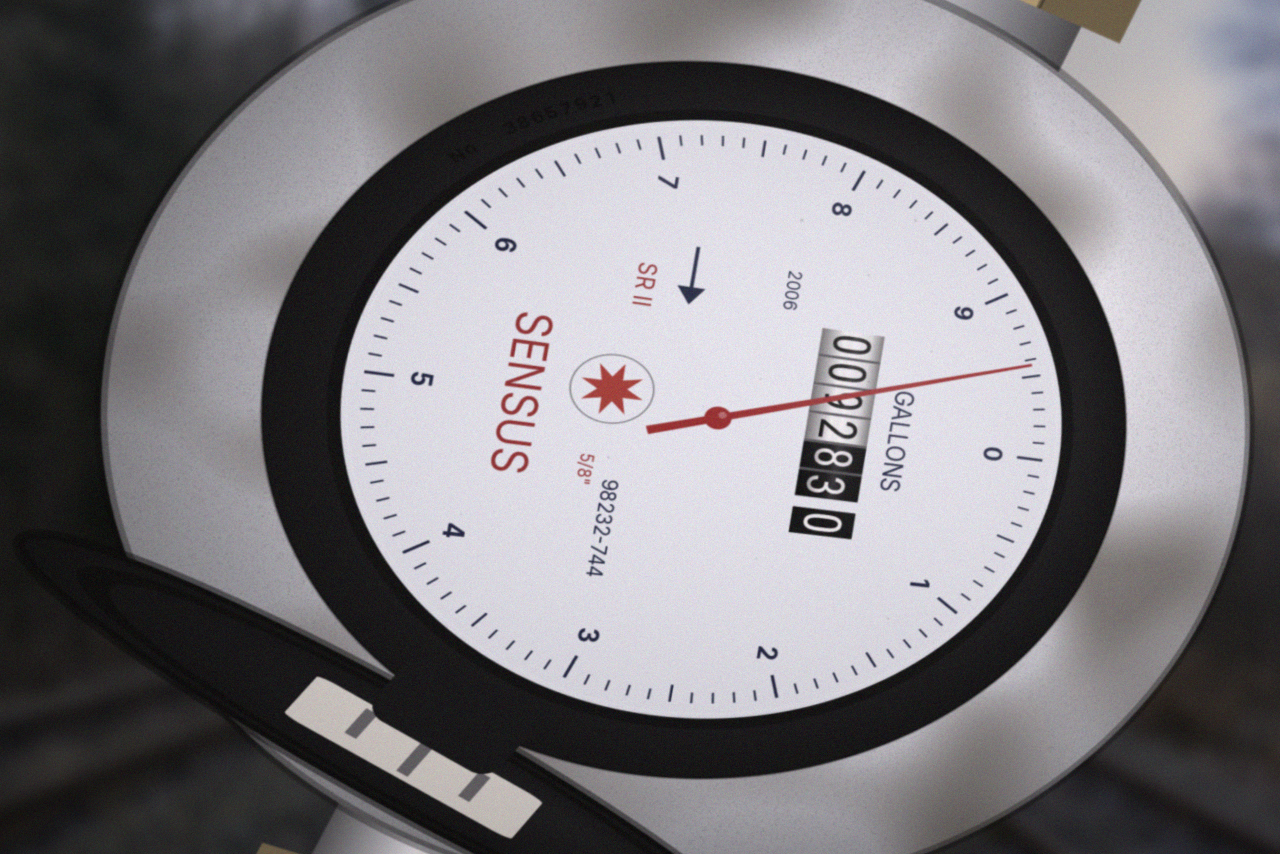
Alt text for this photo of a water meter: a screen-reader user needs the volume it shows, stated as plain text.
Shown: 92829.4 gal
